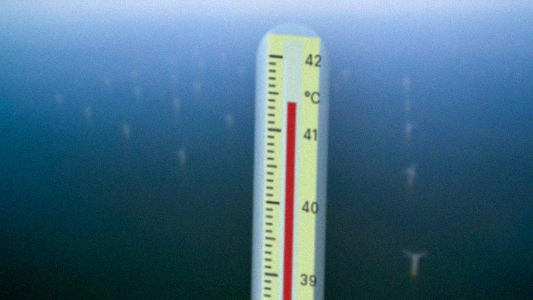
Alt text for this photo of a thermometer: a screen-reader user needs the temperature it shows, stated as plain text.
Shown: 41.4 °C
